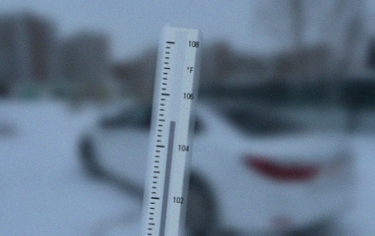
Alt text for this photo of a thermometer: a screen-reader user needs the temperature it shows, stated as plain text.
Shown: 105 °F
